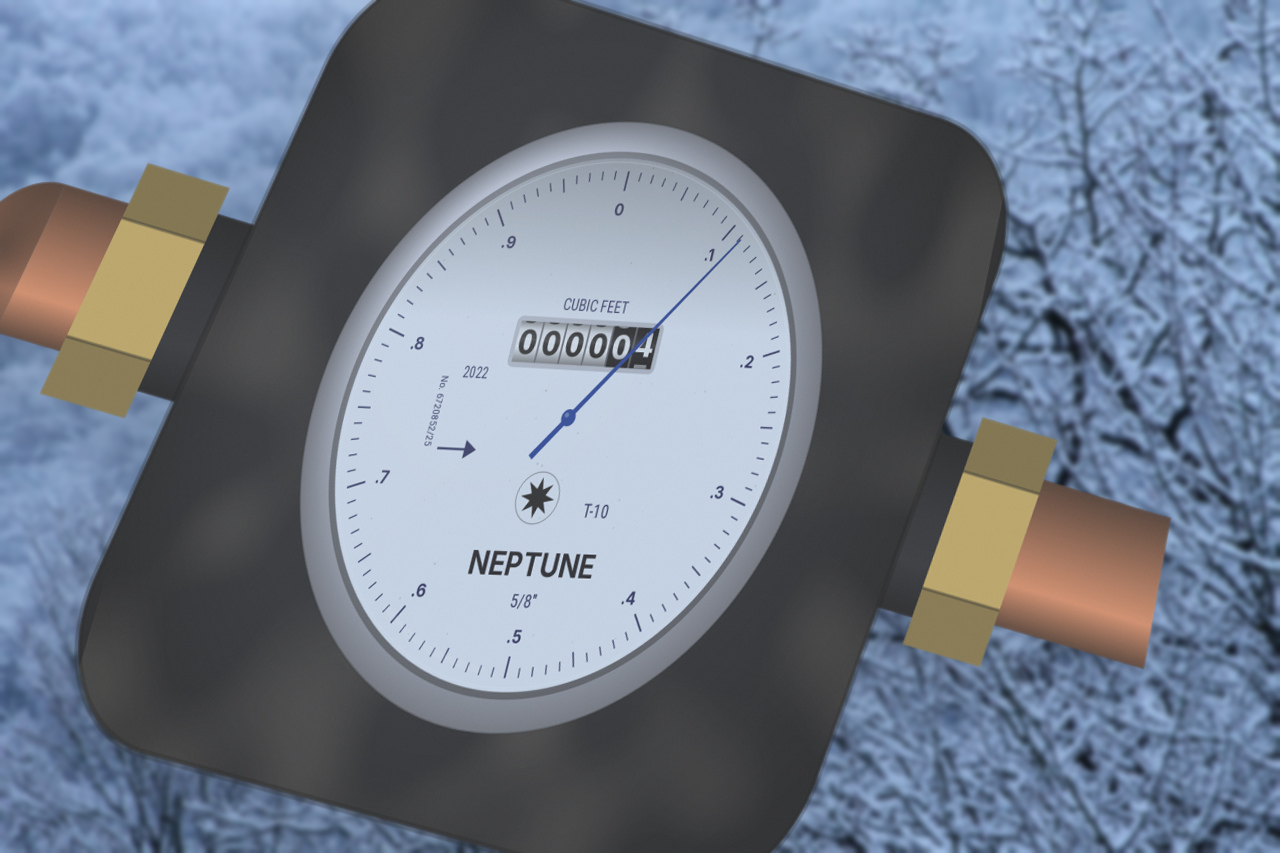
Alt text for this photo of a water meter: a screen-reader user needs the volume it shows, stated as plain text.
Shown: 4.11 ft³
